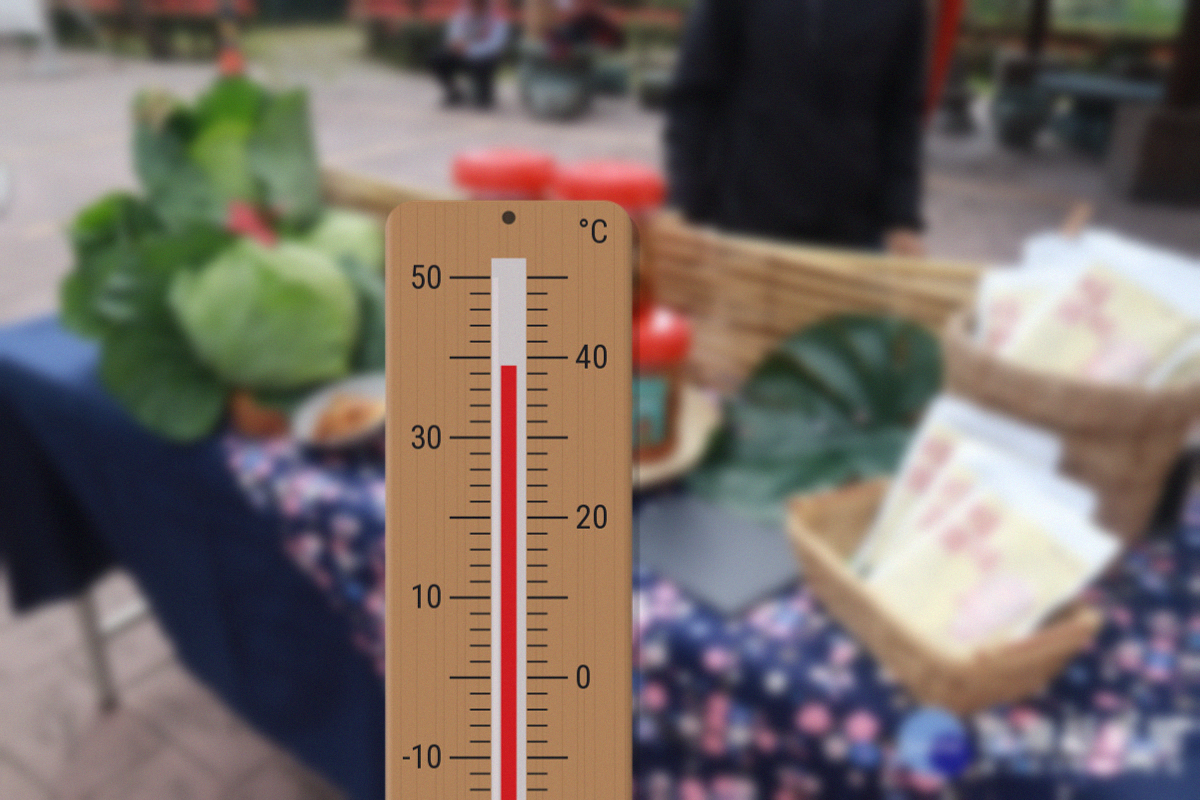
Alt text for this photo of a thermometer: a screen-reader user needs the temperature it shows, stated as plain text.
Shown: 39 °C
